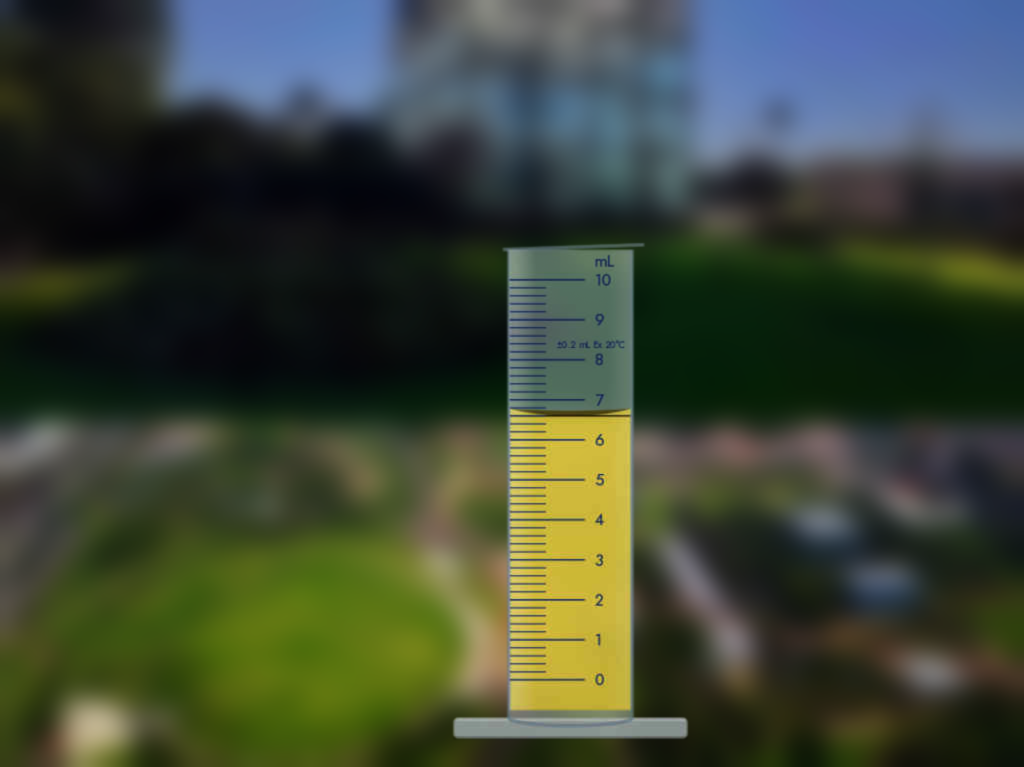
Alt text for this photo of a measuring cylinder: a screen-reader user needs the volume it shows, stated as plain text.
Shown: 6.6 mL
